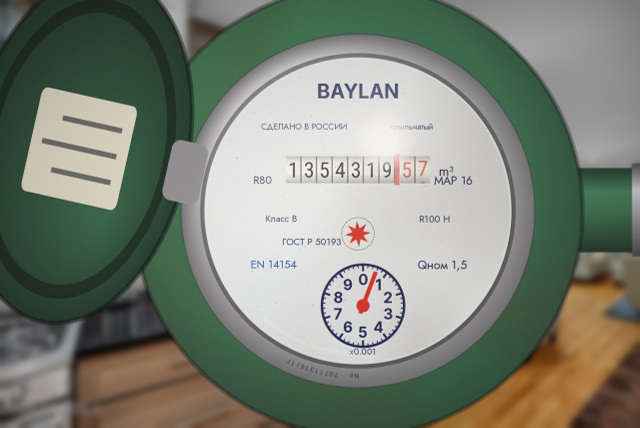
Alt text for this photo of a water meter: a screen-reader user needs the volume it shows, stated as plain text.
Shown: 1354319.570 m³
